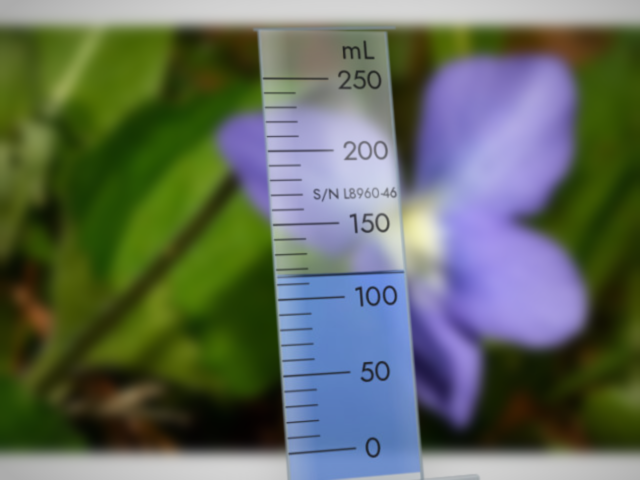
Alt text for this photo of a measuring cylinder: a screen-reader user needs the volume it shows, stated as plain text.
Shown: 115 mL
